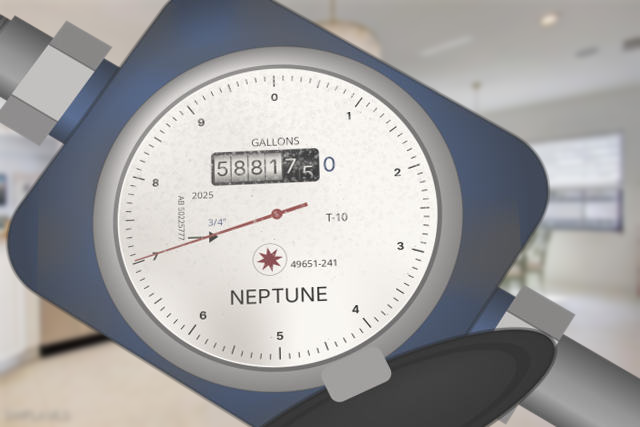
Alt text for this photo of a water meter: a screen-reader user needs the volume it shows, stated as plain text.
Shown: 5881747.0 gal
